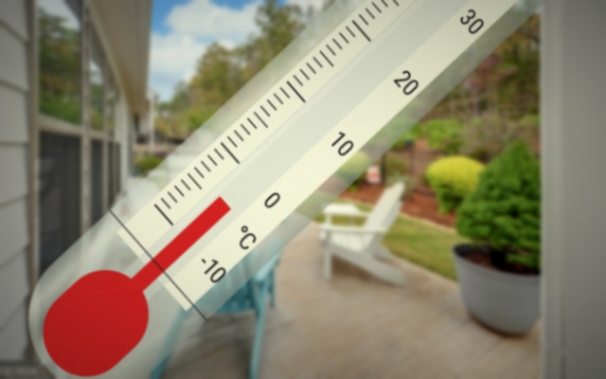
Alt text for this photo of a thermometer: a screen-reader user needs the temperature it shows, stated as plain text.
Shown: -4 °C
